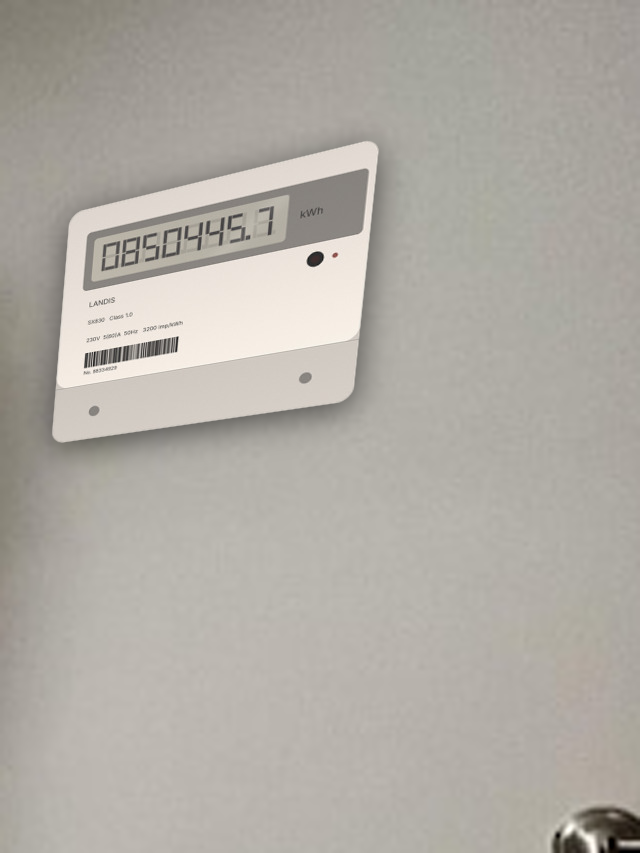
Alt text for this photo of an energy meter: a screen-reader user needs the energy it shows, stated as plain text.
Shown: 850445.7 kWh
